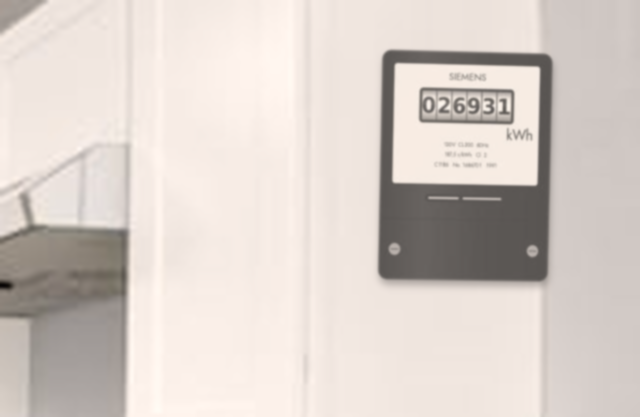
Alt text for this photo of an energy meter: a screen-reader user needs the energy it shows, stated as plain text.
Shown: 26931 kWh
